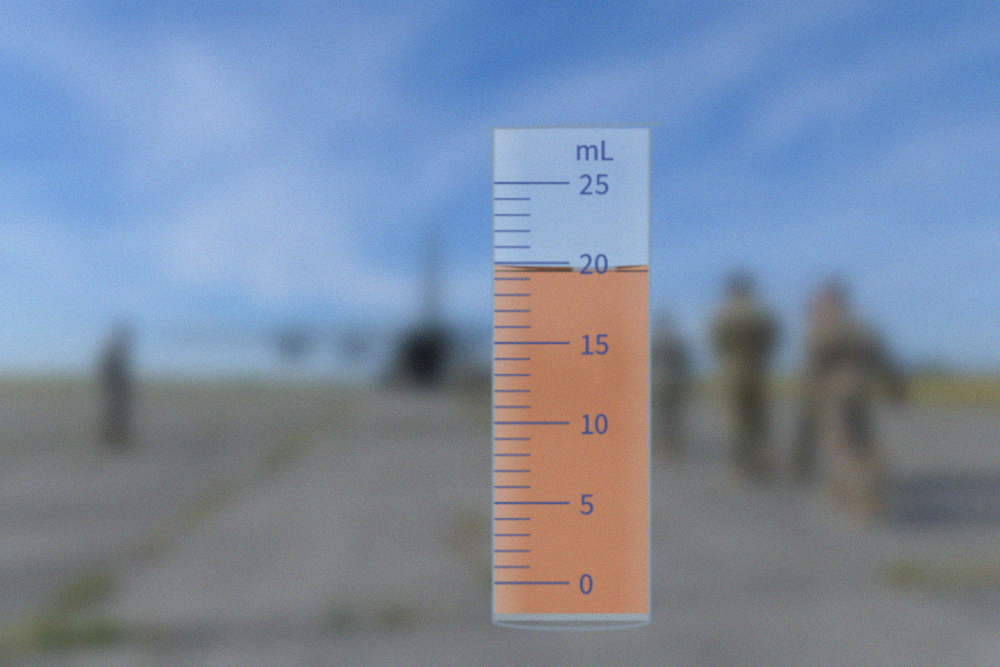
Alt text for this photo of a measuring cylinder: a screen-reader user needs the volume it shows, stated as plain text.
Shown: 19.5 mL
